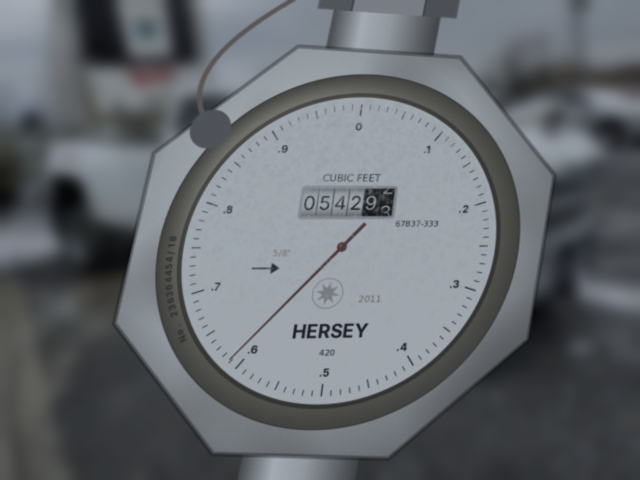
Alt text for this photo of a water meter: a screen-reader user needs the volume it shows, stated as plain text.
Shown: 54292.61 ft³
